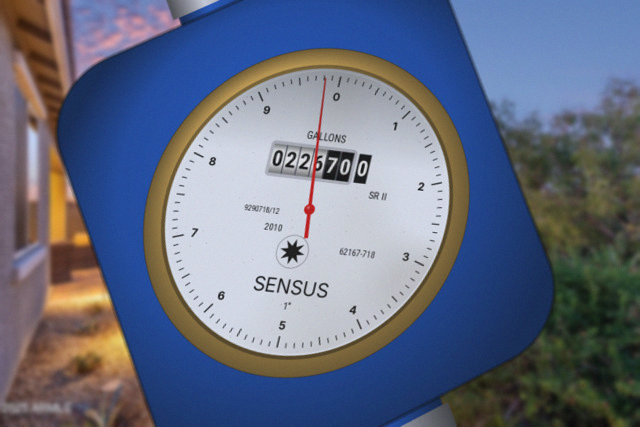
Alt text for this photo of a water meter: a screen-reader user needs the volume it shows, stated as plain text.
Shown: 226699.8 gal
